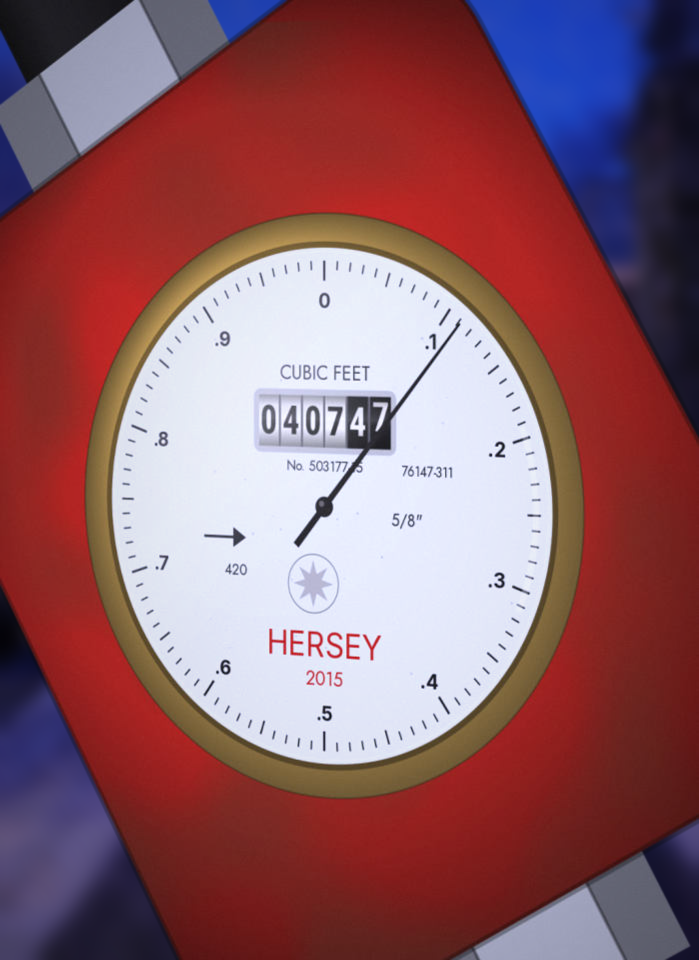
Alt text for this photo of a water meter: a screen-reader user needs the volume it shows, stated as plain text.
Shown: 40747.11 ft³
